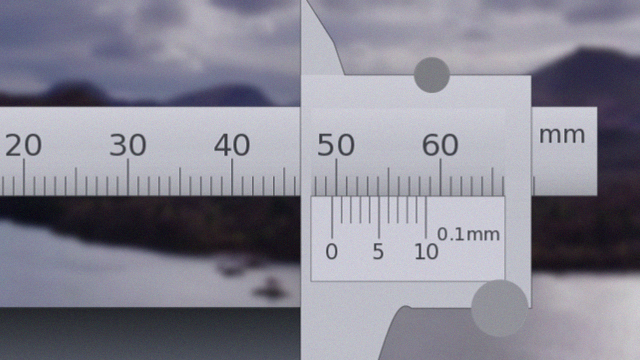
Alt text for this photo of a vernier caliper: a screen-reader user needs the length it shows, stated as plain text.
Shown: 49.6 mm
